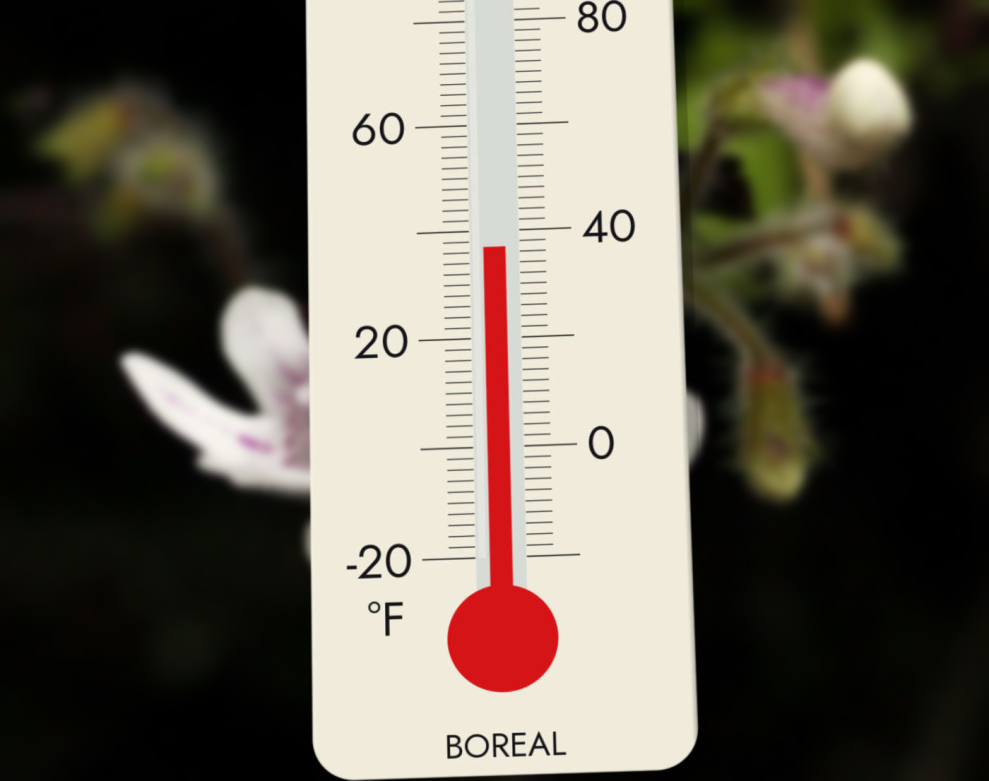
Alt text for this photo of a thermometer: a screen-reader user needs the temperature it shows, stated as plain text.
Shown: 37 °F
